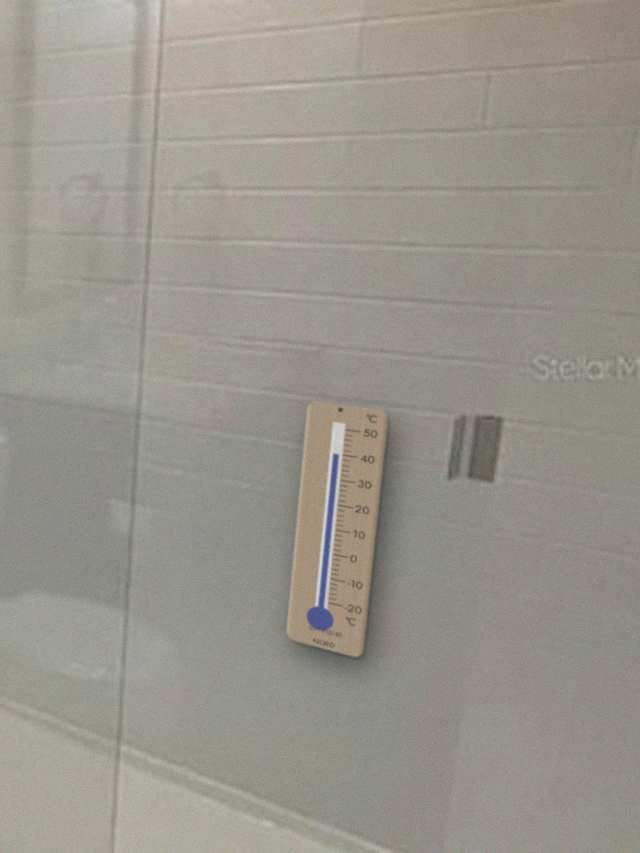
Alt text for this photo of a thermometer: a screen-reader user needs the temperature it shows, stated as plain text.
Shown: 40 °C
